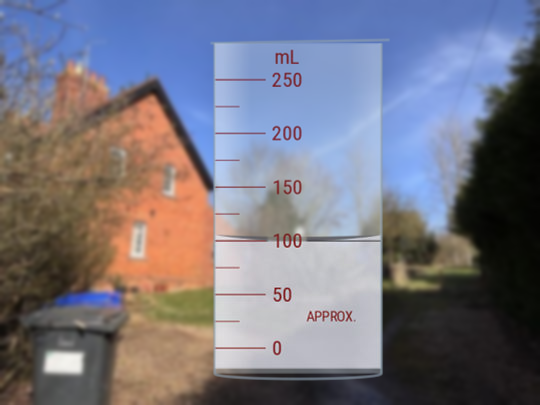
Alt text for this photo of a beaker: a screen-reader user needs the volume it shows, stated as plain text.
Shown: 100 mL
